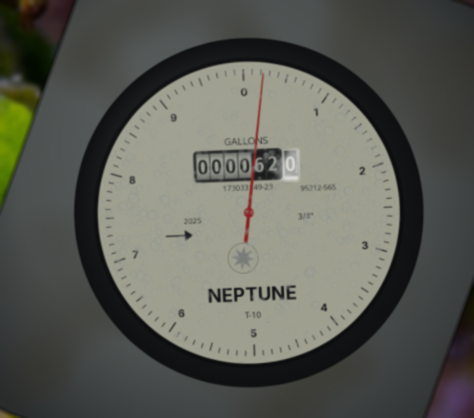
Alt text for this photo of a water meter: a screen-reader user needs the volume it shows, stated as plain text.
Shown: 620.2 gal
